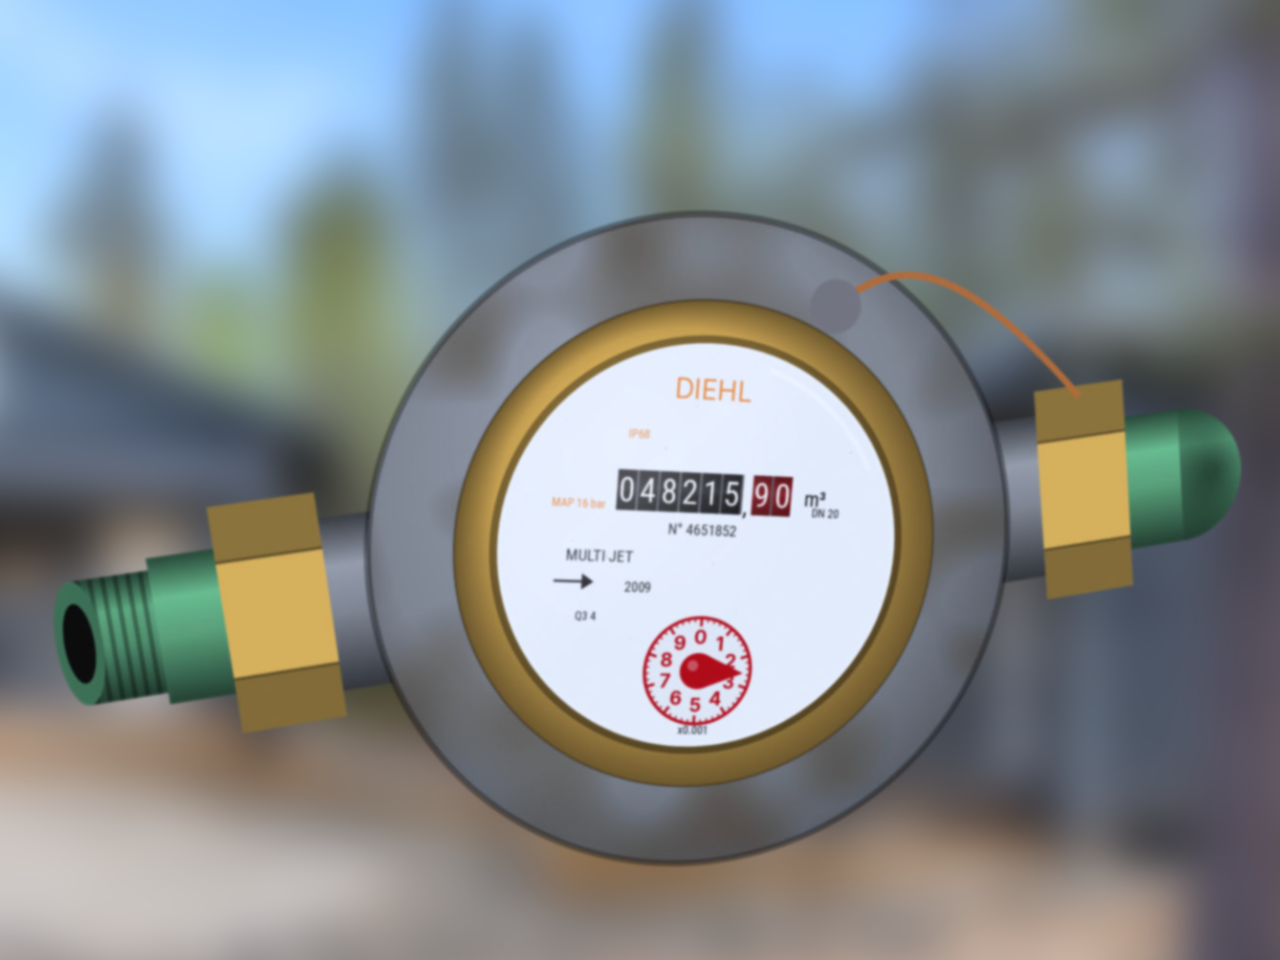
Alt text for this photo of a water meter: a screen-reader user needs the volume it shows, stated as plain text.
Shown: 48215.902 m³
